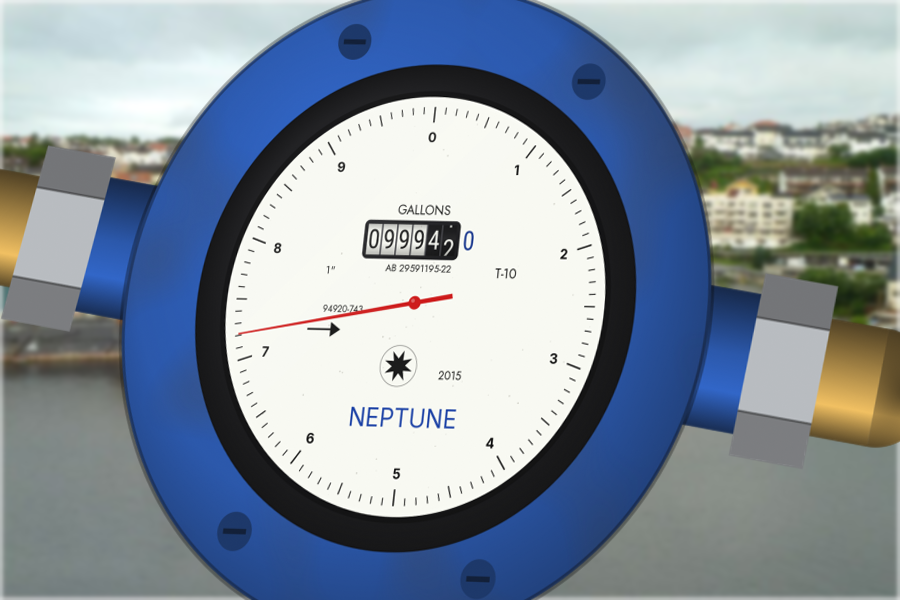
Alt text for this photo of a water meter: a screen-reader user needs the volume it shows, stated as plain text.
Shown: 999417.2 gal
